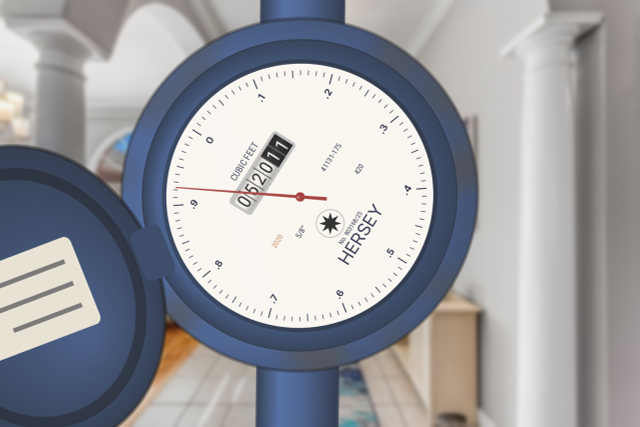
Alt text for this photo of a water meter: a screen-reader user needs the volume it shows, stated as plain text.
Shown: 52010.92 ft³
